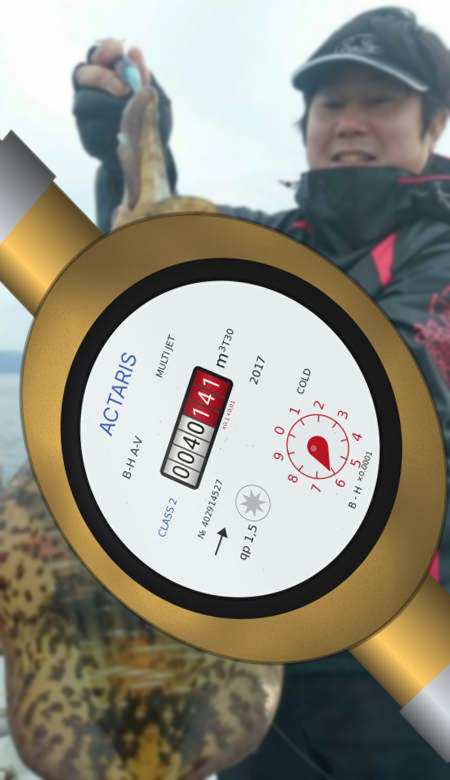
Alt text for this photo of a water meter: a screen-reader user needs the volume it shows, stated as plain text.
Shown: 40.1416 m³
